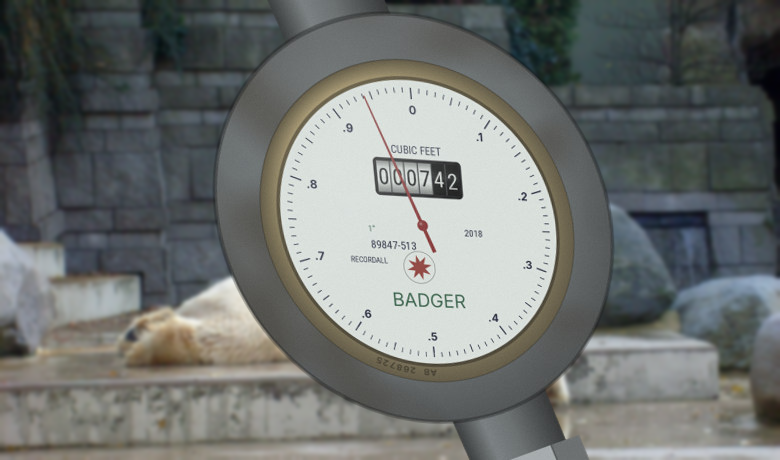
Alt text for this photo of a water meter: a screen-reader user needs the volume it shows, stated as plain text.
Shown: 741.94 ft³
